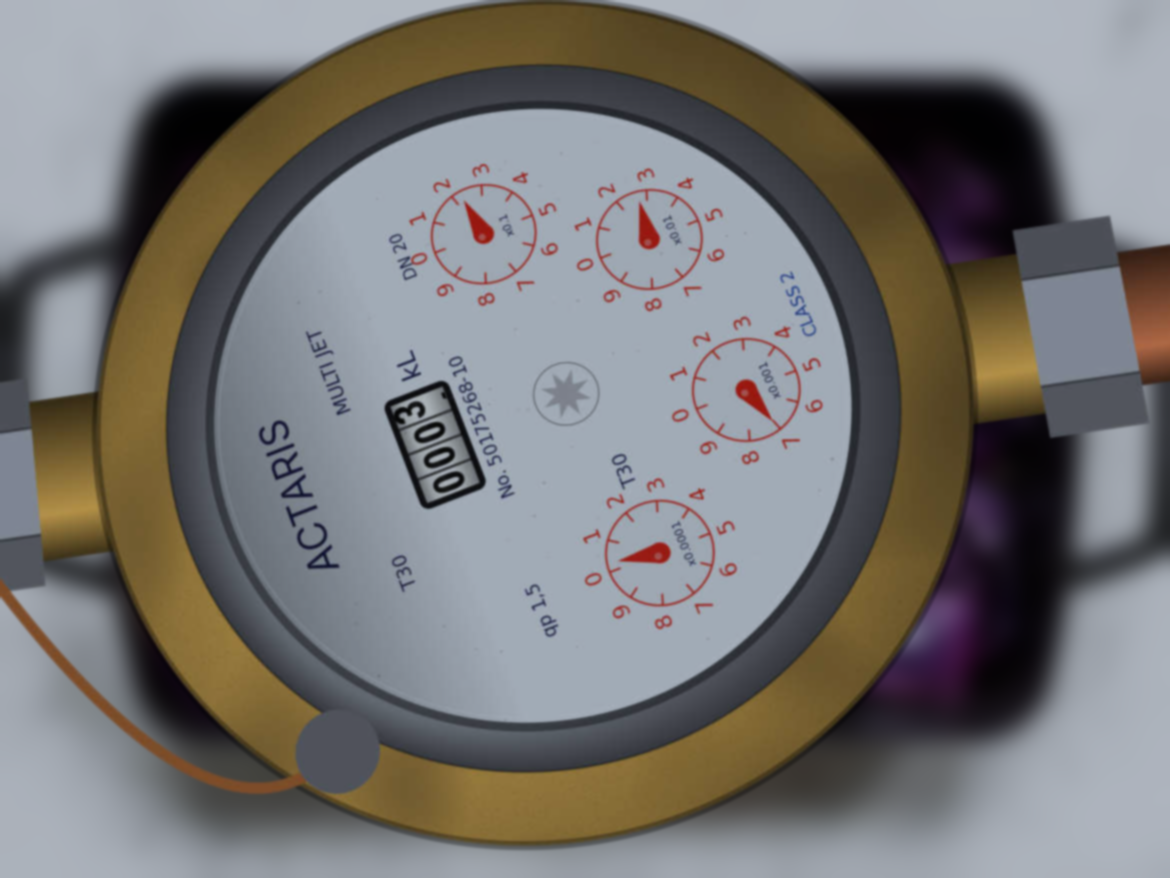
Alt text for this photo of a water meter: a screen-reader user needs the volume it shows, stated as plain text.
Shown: 3.2270 kL
